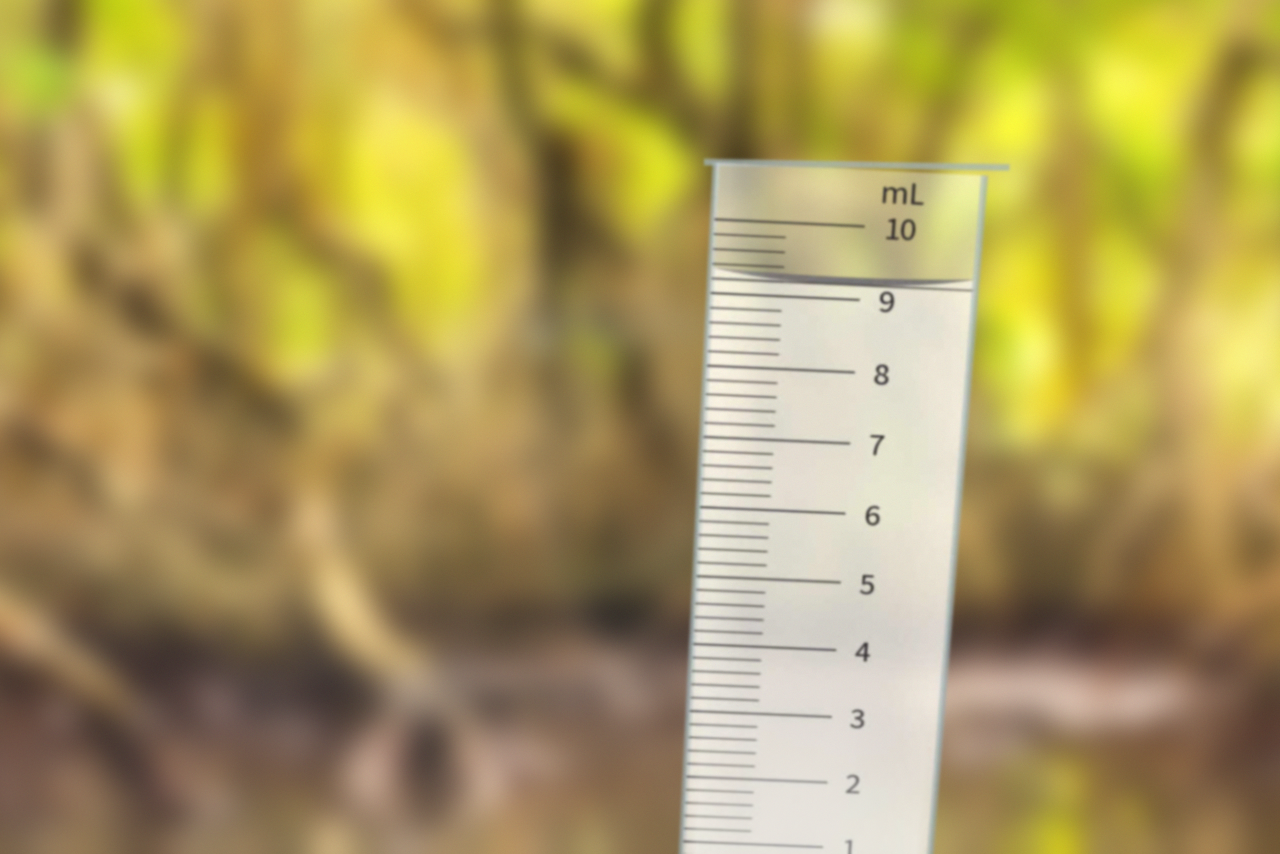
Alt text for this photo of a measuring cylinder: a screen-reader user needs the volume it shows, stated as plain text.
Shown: 9.2 mL
